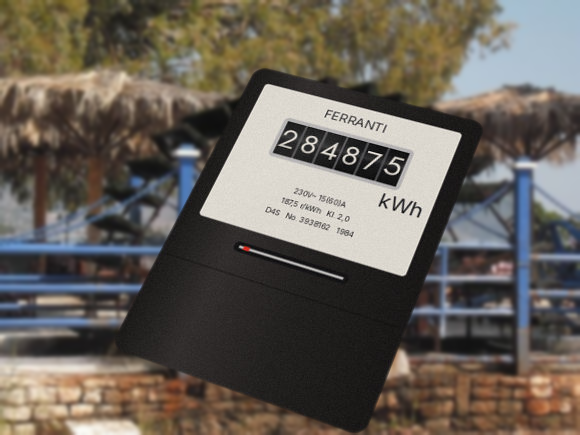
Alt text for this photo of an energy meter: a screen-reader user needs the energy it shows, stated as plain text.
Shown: 284875 kWh
